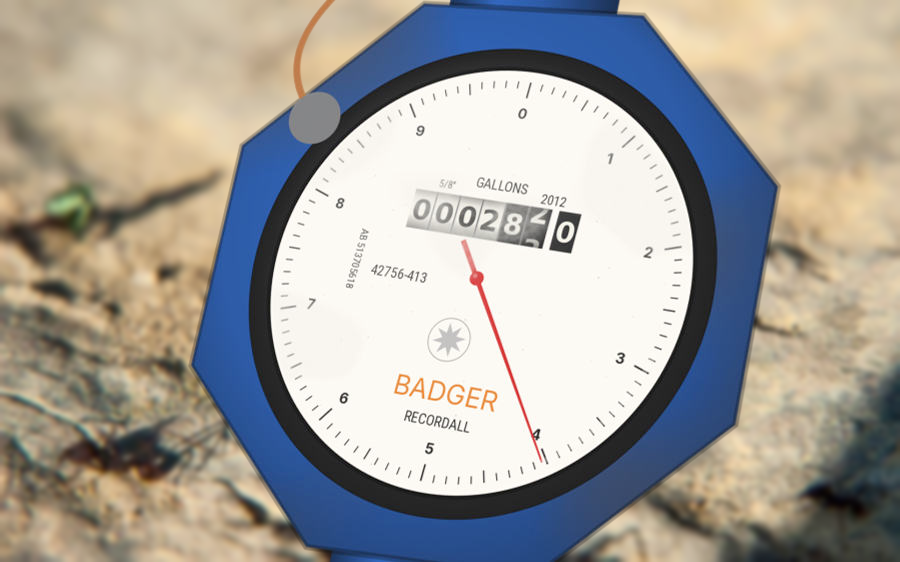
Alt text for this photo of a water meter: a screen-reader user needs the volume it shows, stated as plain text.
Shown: 2824.0 gal
